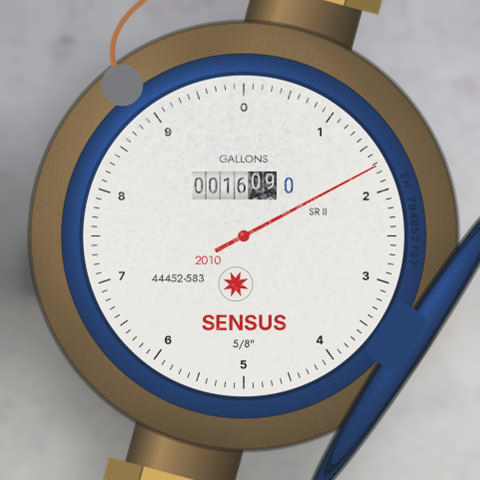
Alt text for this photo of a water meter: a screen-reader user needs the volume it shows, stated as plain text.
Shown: 16091.7 gal
